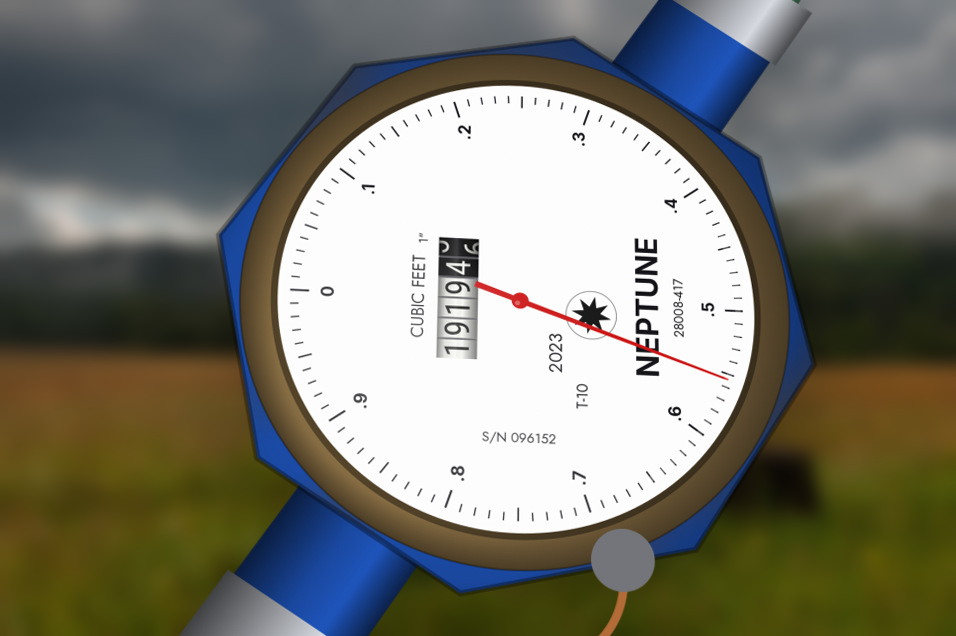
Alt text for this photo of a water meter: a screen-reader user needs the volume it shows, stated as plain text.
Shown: 191945.55 ft³
